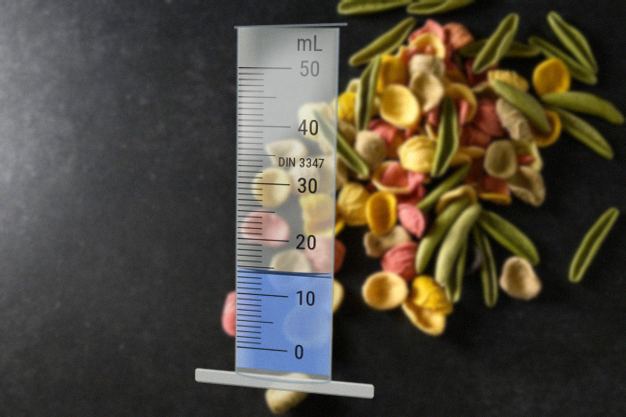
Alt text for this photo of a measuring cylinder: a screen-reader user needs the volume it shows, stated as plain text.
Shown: 14 mL
